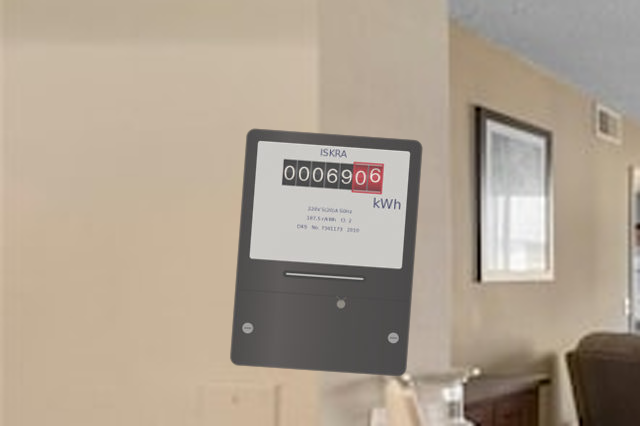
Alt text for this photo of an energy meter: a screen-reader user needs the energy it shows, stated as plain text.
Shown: 69.06 kWh
